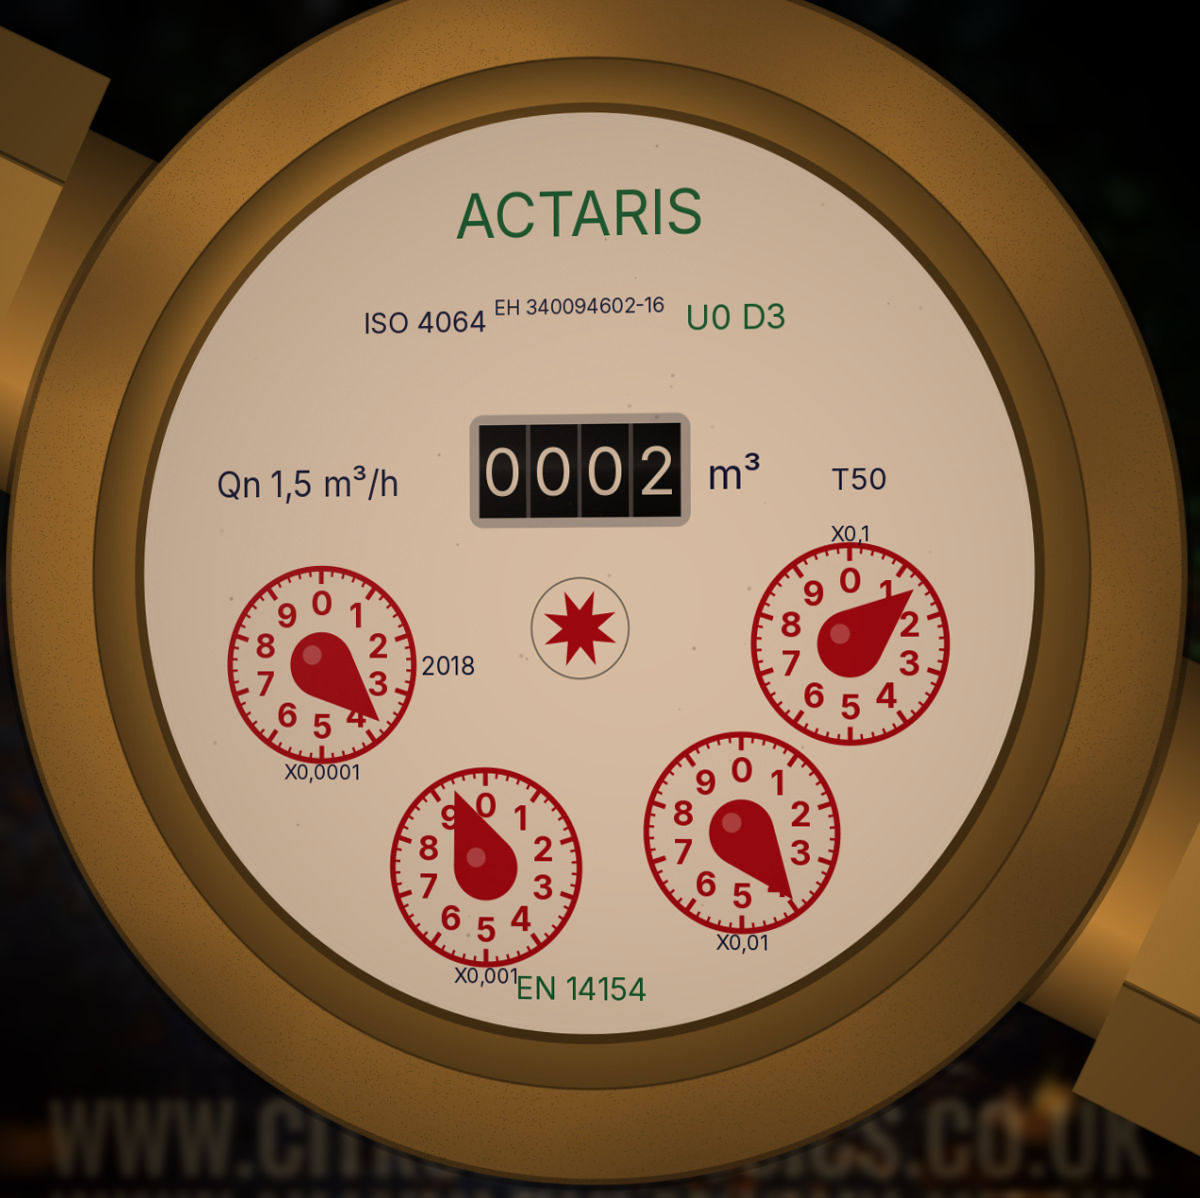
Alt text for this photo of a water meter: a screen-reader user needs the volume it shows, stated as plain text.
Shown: 2.1393 m³
